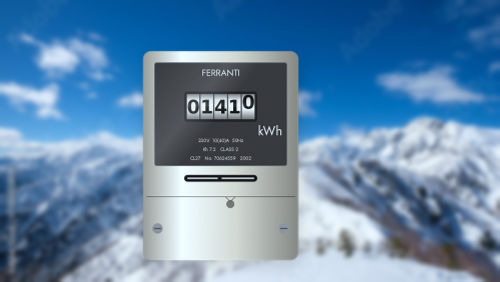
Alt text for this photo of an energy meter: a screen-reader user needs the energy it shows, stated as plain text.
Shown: 1410 kWh
